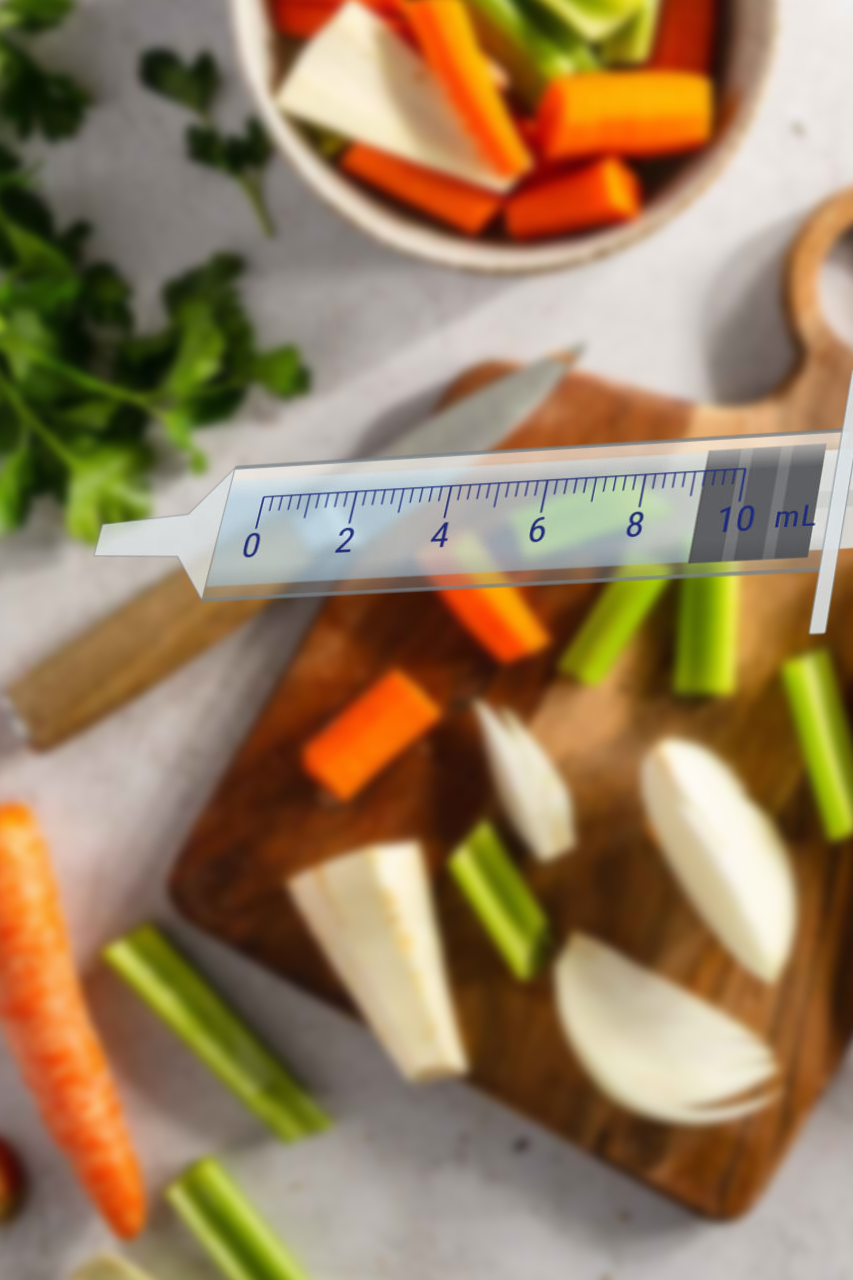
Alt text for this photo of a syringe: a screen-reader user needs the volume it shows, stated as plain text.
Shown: 9.2 mL
